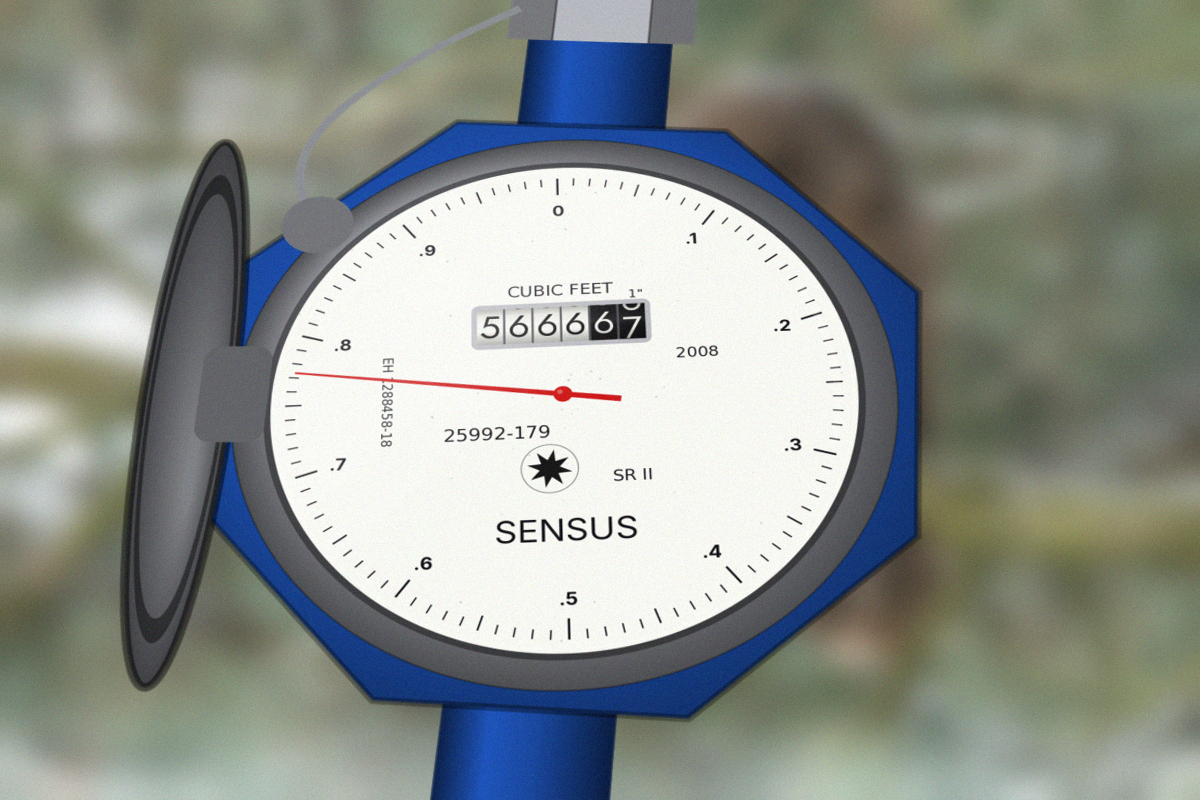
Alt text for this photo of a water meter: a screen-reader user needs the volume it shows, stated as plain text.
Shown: 566666.77 ft³
